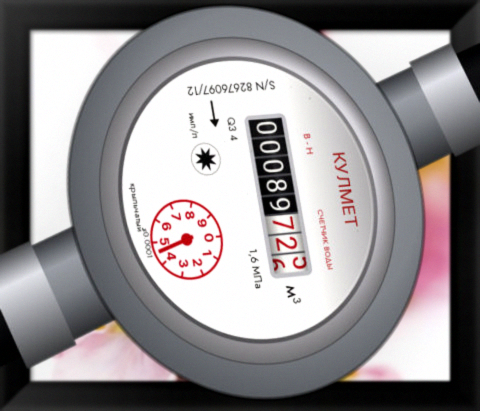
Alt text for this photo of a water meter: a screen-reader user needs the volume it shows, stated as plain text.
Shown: 89.7254 m³
